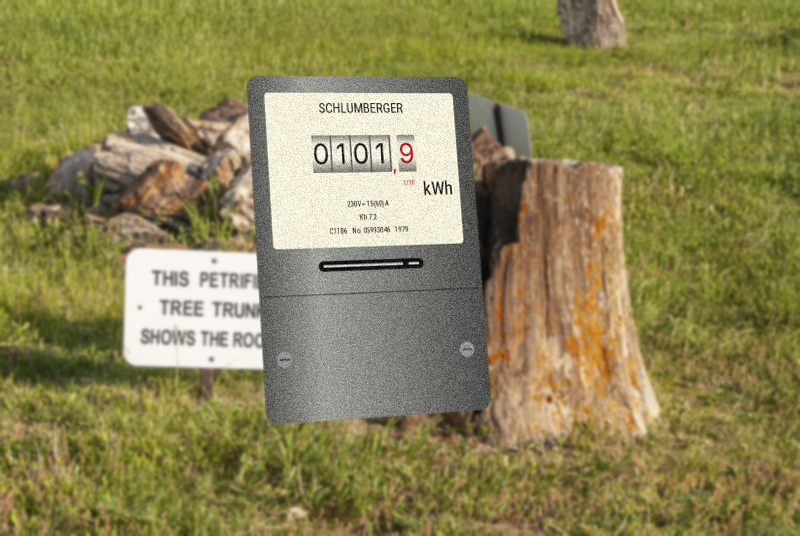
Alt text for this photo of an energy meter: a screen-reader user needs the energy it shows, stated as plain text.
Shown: 101.9 kWh
